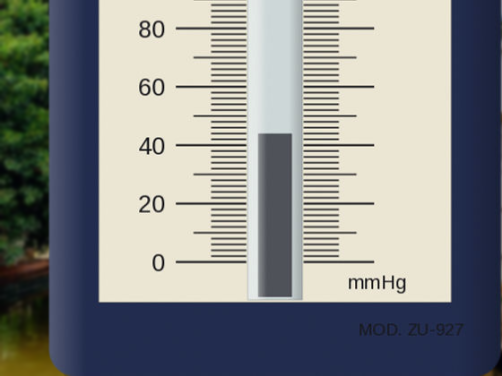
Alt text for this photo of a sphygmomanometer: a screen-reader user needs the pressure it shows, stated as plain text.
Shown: 44 mmHg
